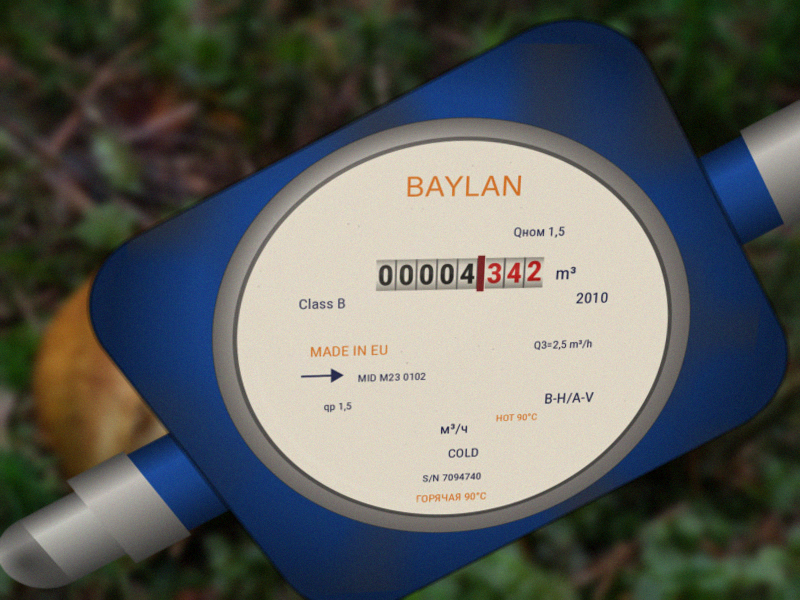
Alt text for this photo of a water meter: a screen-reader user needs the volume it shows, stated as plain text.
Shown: 4.342 m³
